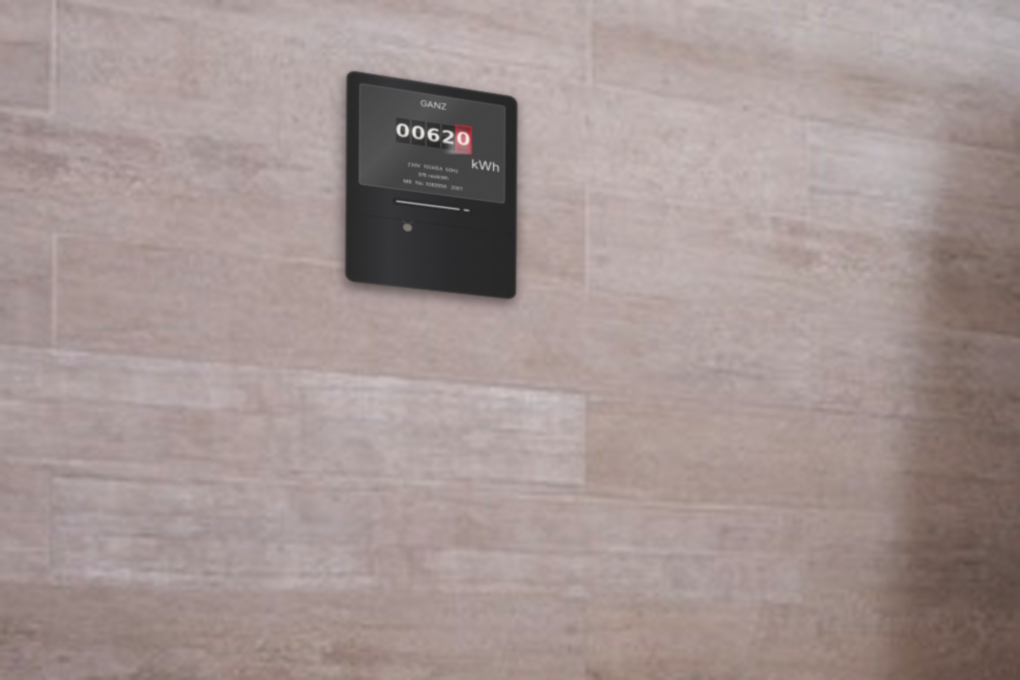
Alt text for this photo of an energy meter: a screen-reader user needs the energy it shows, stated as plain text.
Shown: 62.0 kWh
